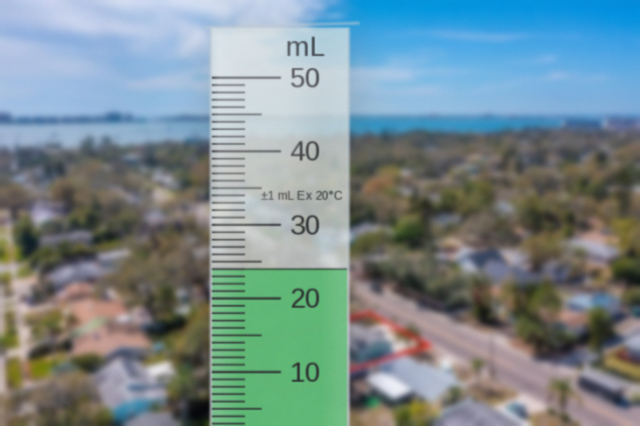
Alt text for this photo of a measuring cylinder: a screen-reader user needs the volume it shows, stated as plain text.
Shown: 24 mL
